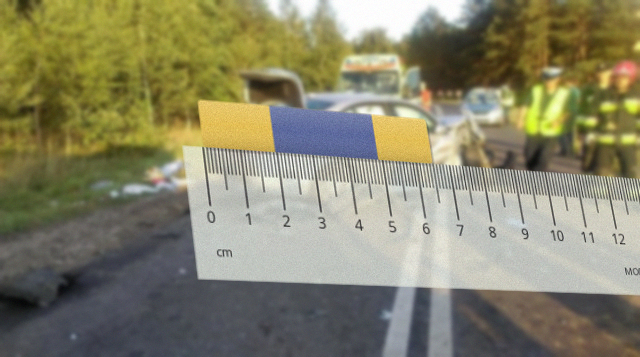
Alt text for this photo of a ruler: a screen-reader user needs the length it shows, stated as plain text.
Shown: 6.5 cm
